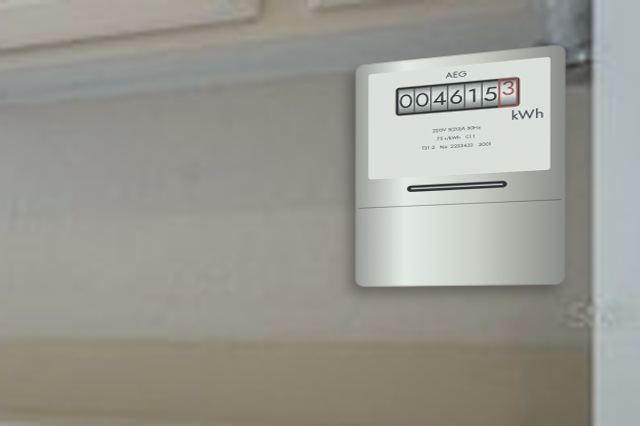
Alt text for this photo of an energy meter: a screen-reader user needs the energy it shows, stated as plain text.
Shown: 4615.3 kWh
